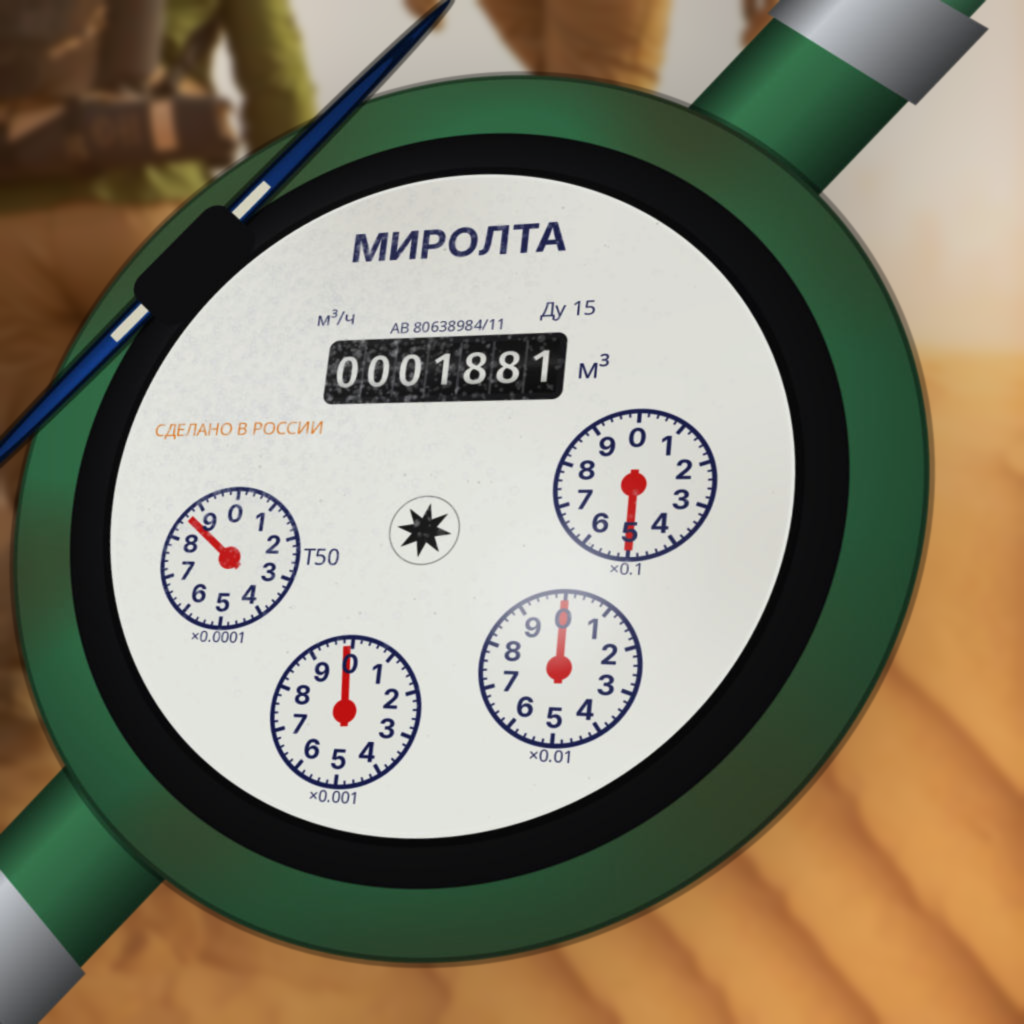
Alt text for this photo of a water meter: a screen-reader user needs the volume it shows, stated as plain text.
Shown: 1881.4998 m³
